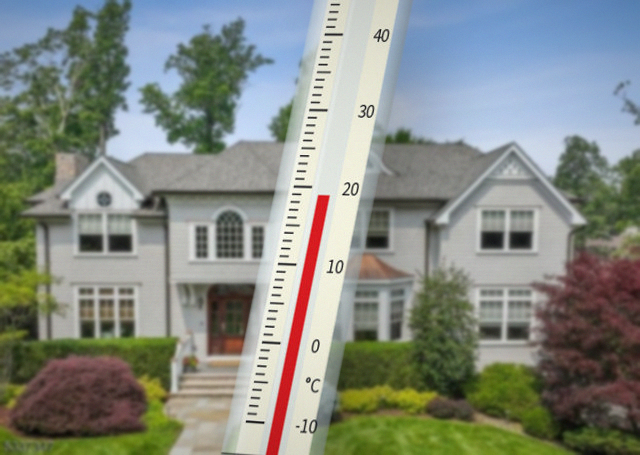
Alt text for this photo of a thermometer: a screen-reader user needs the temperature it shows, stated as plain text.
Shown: 19 °C
